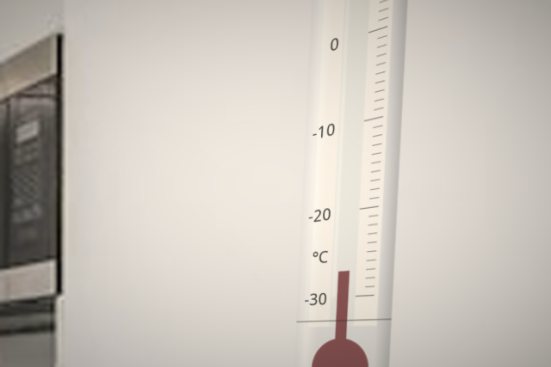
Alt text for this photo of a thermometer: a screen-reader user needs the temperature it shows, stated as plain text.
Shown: -27 °C
